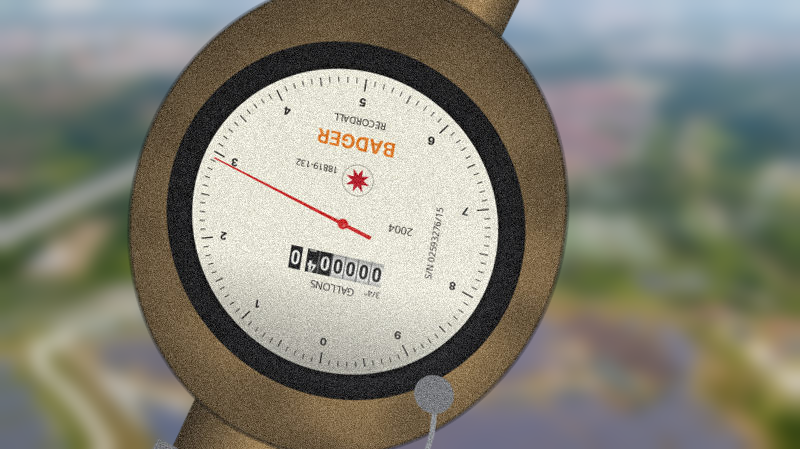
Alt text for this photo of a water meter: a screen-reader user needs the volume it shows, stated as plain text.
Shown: 42.9 gal
